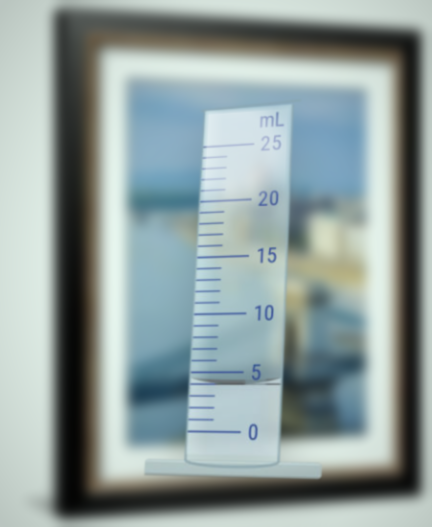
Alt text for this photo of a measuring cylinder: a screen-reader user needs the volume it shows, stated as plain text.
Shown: 4 mL
